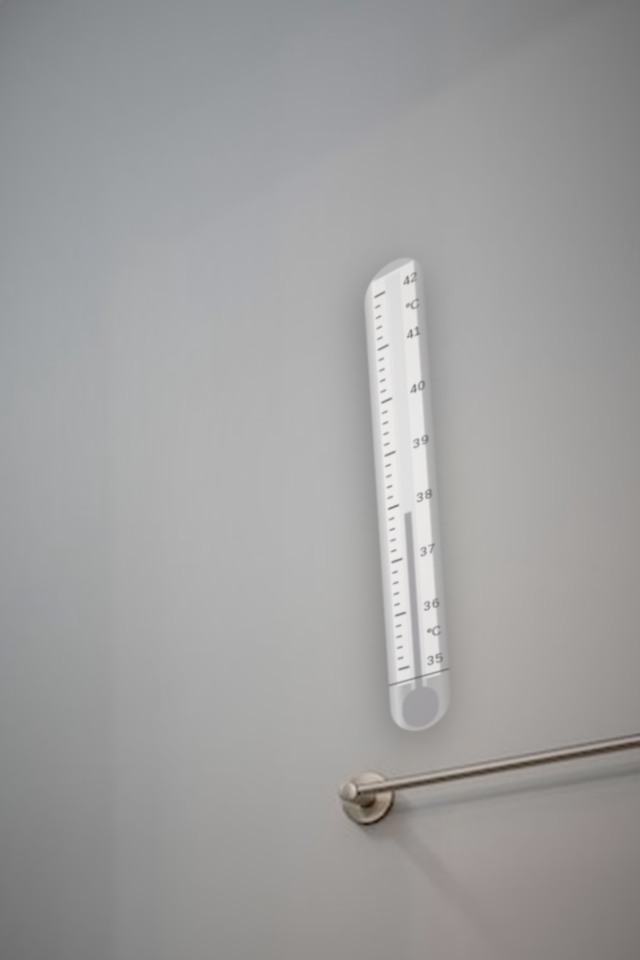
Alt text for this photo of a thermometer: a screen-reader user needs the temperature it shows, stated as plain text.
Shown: 37.8 °C
